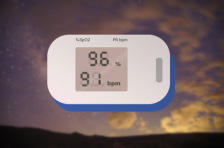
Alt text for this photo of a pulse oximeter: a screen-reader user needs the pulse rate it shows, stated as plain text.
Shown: 91 bpm
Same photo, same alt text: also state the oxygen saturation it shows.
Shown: 96 %
